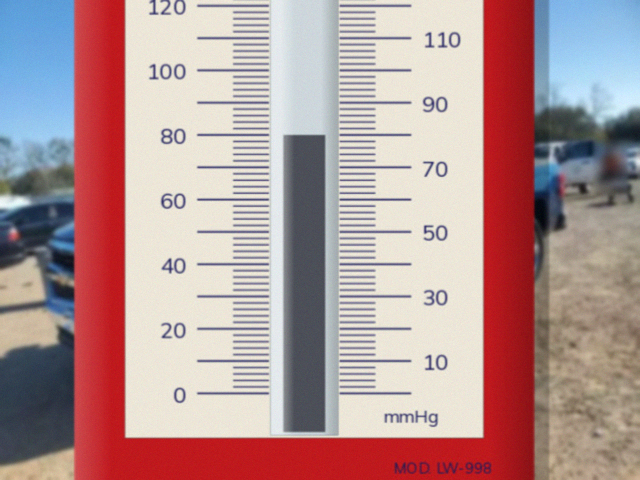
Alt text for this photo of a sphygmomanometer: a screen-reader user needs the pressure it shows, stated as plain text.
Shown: 80 mmHg
